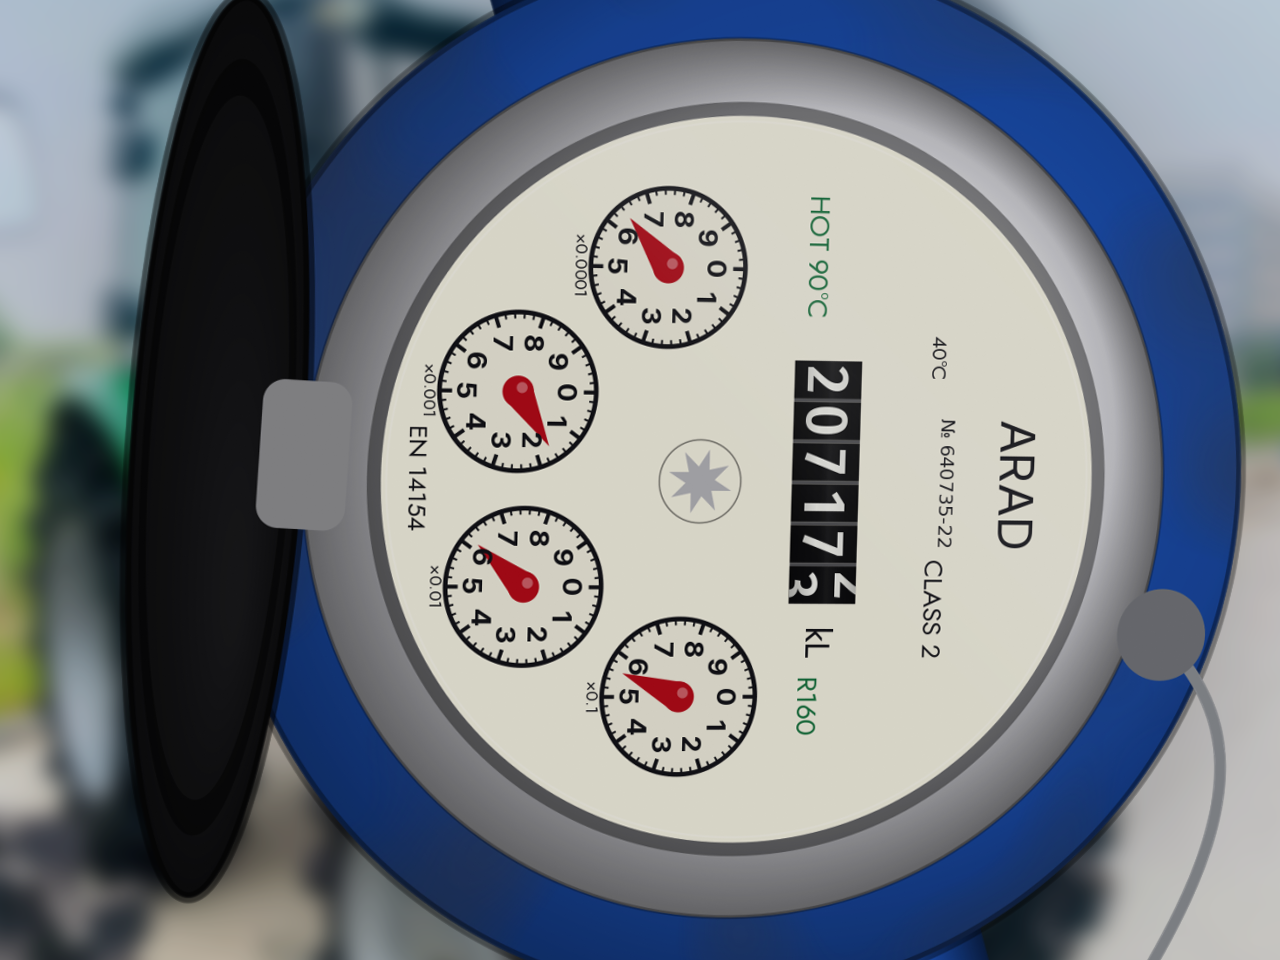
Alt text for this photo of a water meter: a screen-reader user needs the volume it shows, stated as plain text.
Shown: 207172.5616 kL
